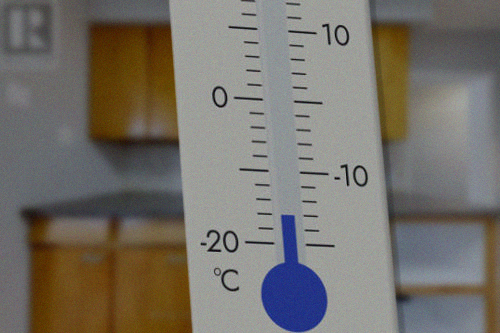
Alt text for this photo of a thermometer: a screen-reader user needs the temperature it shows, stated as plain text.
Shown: -16 °C
